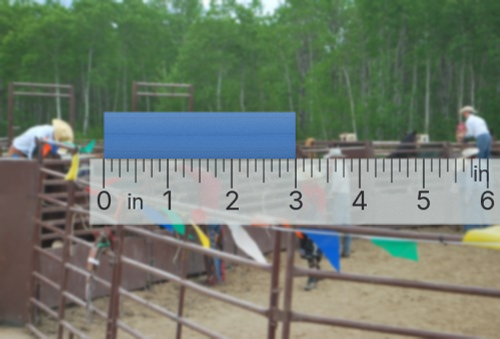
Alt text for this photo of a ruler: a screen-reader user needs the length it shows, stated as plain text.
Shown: 3 in
